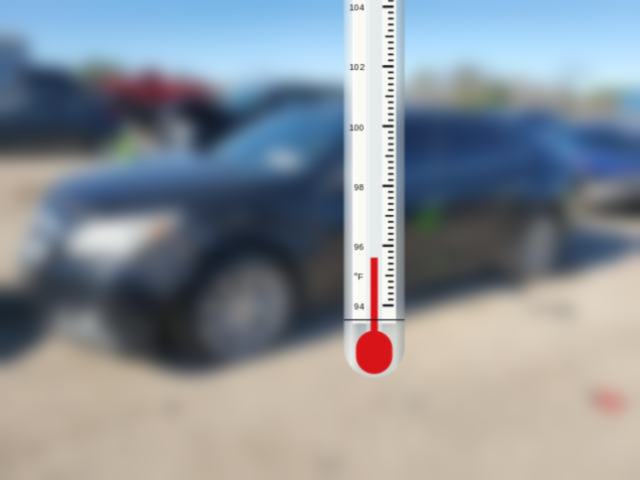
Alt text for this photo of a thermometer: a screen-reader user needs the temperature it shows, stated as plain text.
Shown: 95.6 °F
